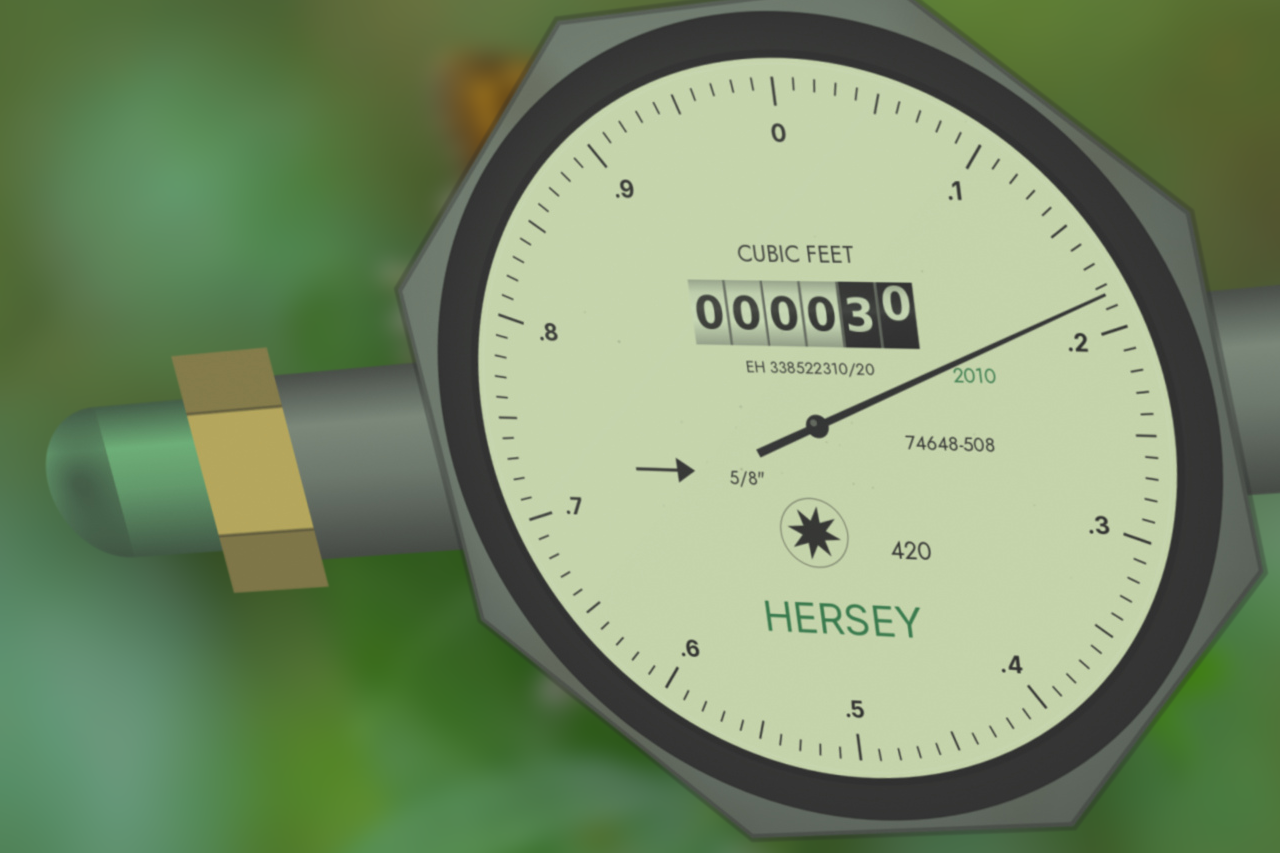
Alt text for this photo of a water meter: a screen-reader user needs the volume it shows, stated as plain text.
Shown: 30.18 ft³
